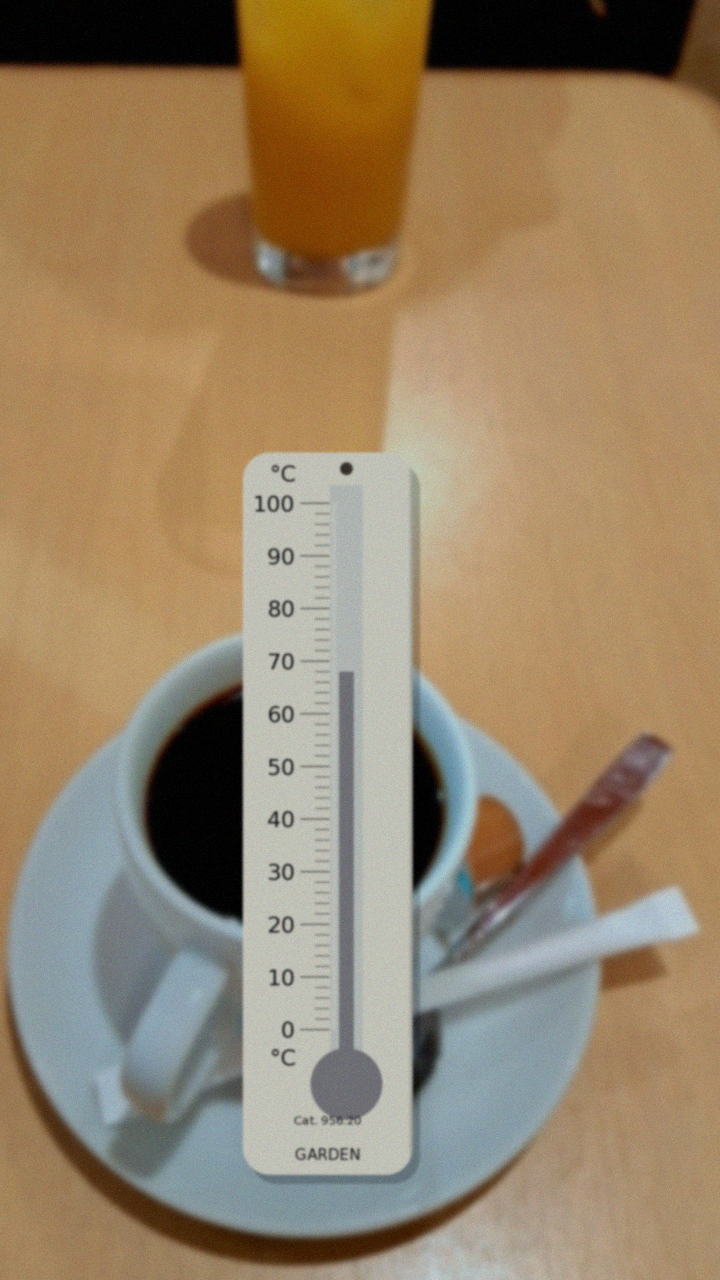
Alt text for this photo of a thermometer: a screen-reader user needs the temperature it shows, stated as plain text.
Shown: 68 °C
